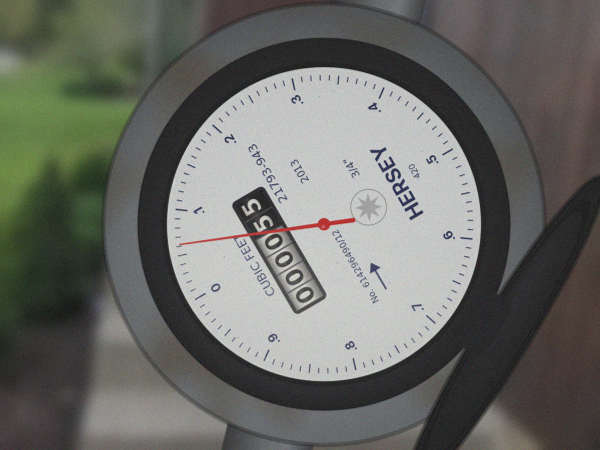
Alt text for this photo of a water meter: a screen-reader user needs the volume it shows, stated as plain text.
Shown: 55.06 ft³
